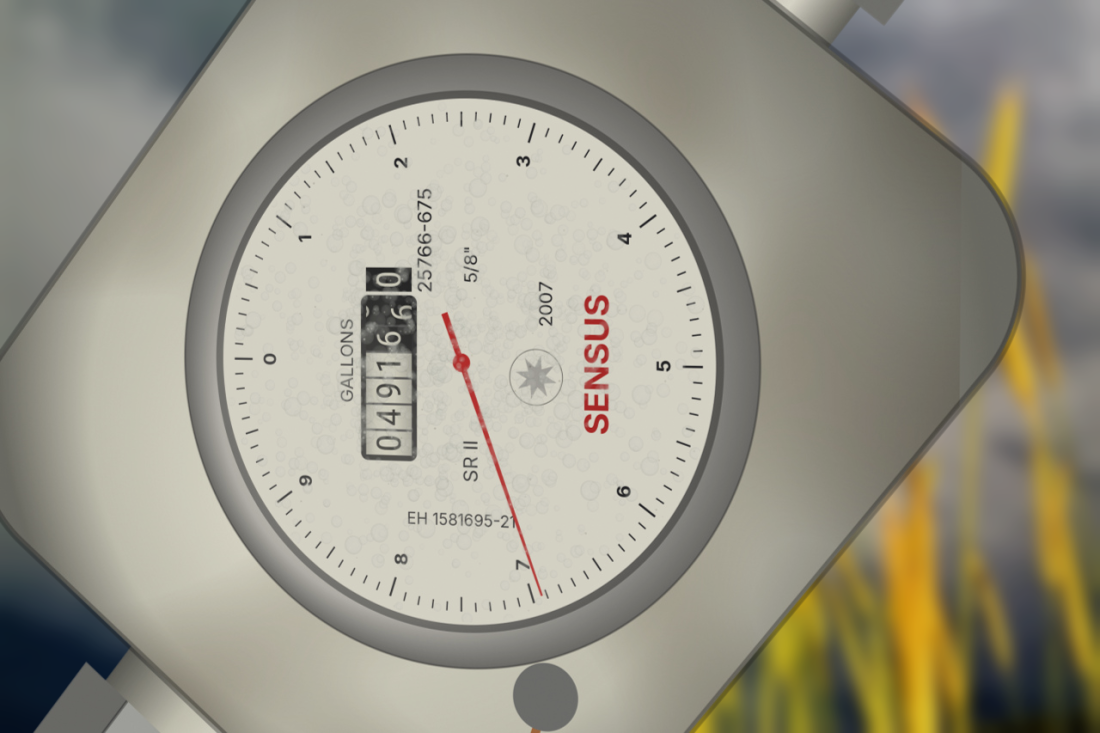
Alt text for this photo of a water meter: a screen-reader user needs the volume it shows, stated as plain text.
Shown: 491656.9 gal
